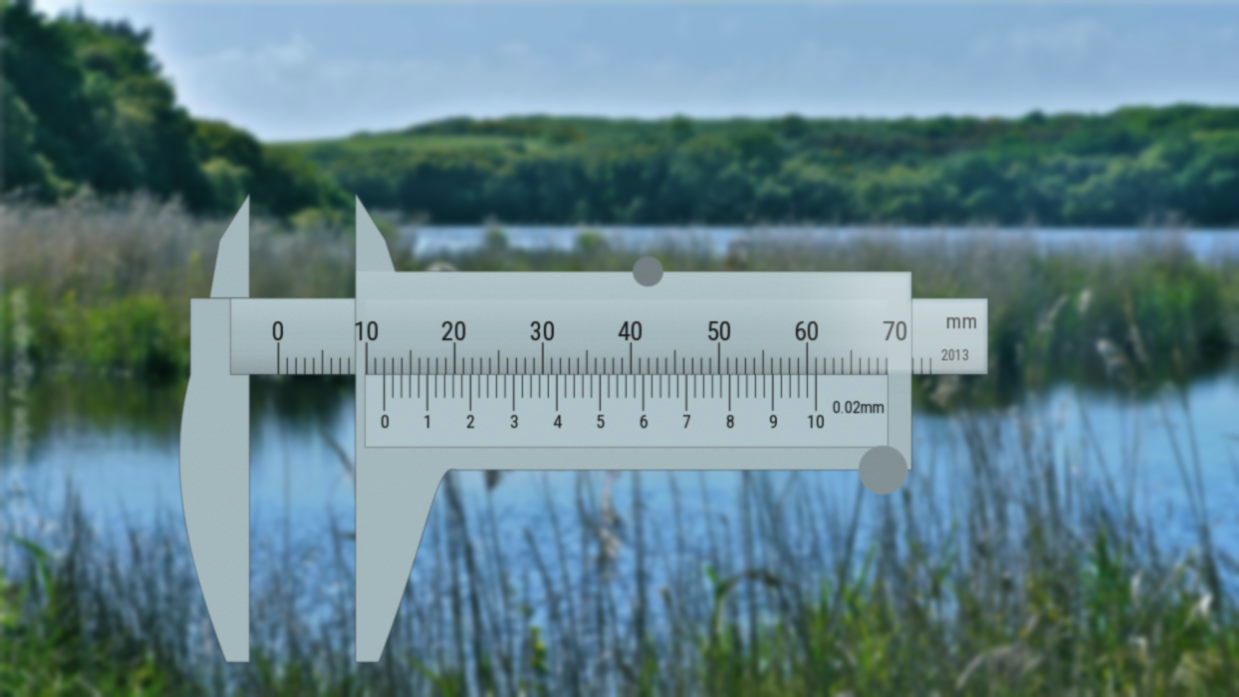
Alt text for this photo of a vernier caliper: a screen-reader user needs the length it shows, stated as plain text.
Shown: 12.0 mm
